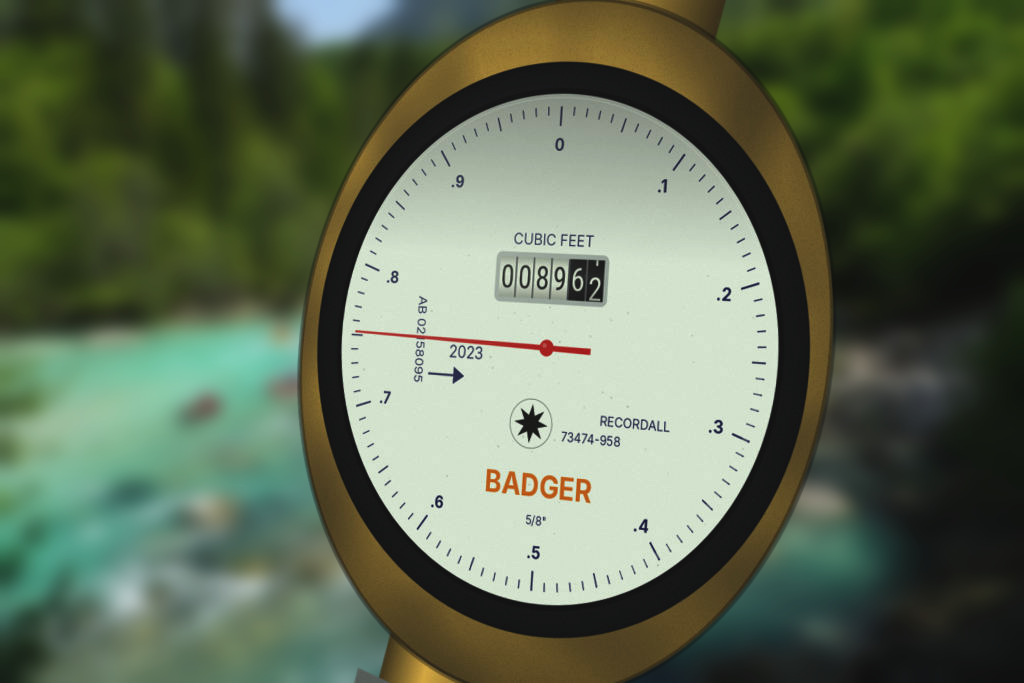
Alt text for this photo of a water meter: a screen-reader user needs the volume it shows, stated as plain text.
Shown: 8961.75 ft³
